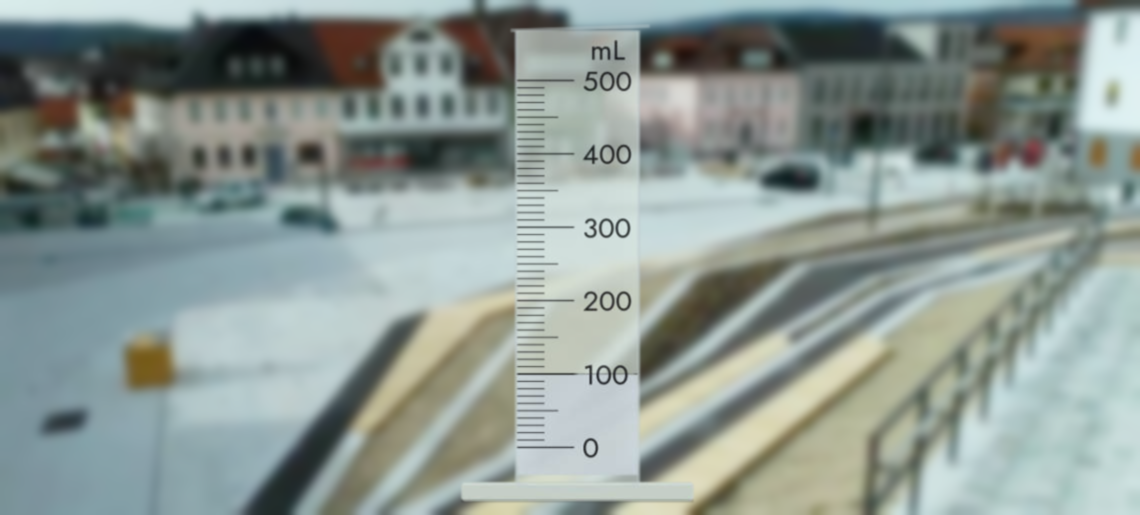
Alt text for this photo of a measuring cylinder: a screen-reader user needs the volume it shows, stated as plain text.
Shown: 100 mL
